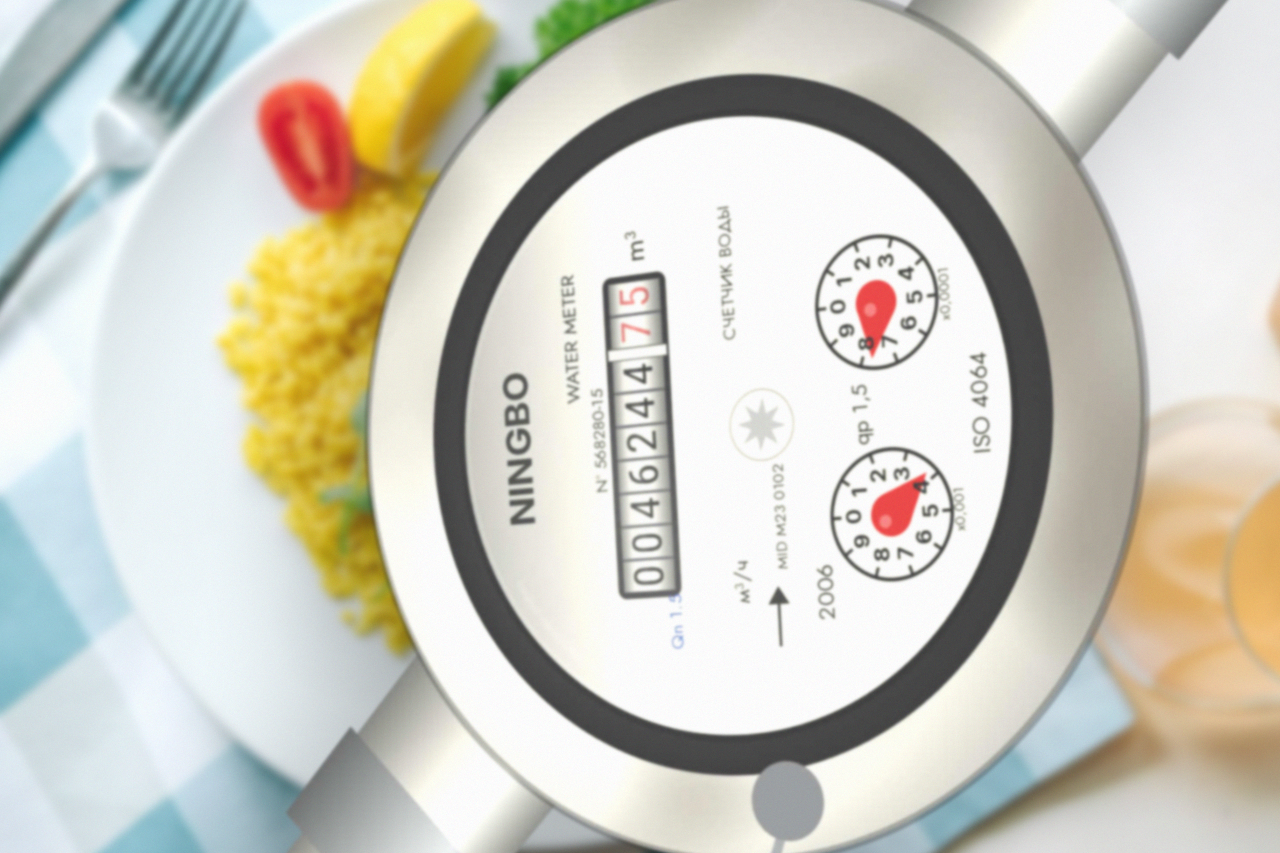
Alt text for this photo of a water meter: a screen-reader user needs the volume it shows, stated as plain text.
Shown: 46244.7537 m³
